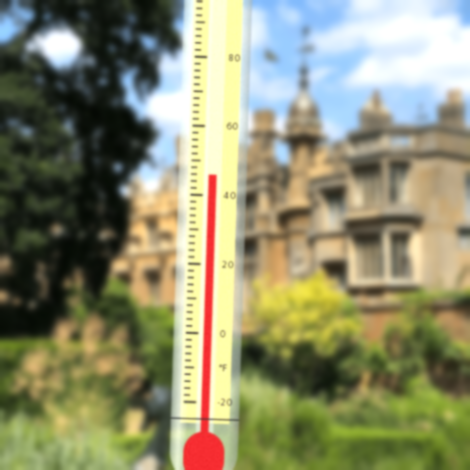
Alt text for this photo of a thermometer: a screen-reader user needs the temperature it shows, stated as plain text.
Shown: 46 °F
